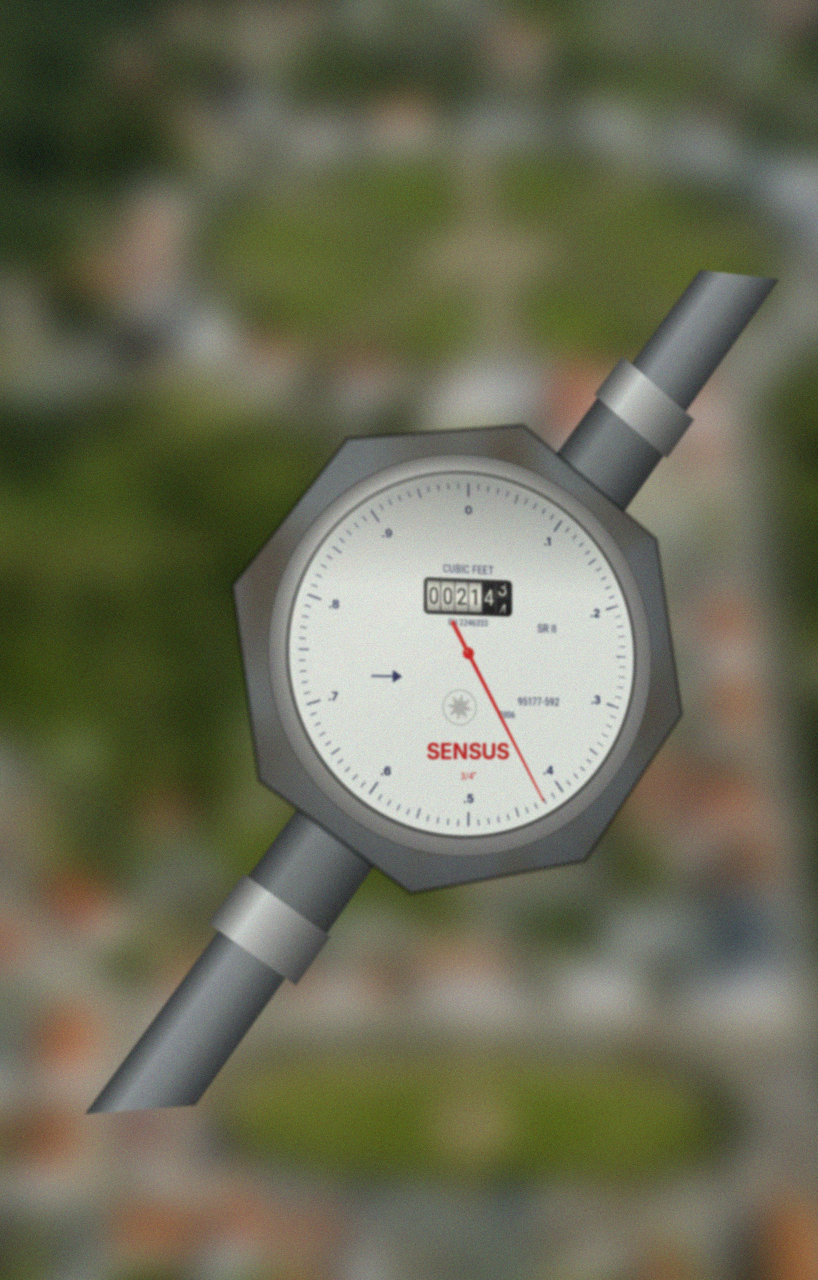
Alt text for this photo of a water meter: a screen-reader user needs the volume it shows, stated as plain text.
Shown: 2143.42 ft³
